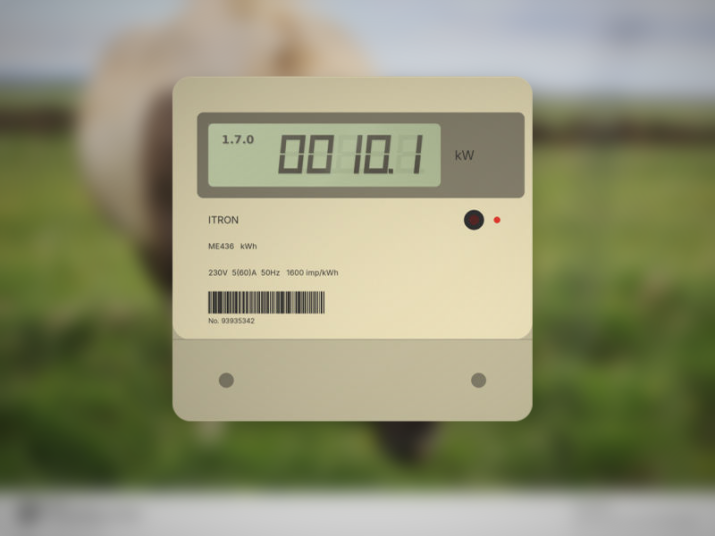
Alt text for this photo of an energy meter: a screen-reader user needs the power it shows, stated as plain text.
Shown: 10.1 kW
